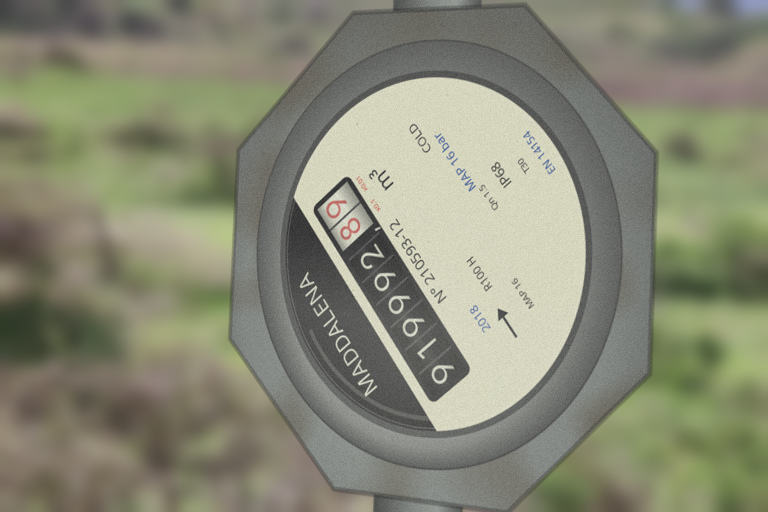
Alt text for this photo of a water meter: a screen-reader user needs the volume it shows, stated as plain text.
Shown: 919992.89 m³
